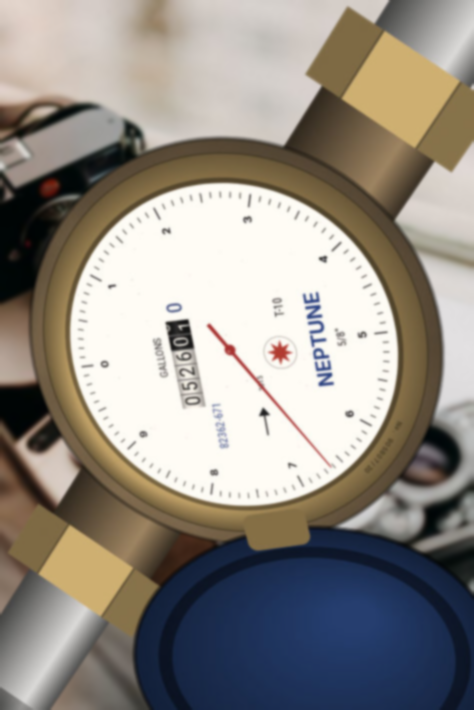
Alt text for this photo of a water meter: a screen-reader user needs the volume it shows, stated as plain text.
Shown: 526006.6 gal
